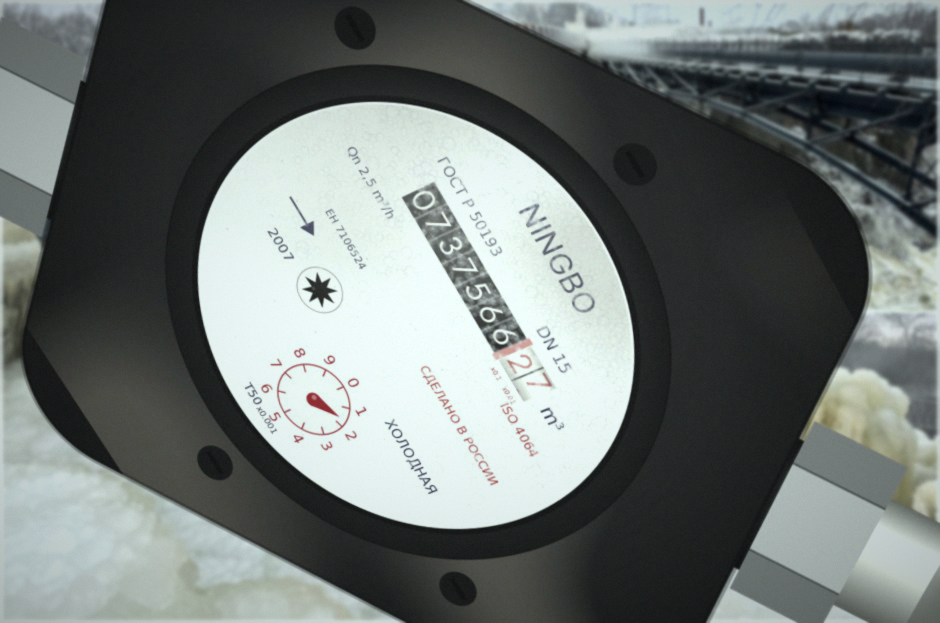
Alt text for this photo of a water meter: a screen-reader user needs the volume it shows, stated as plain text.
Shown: 737566.271 m³
